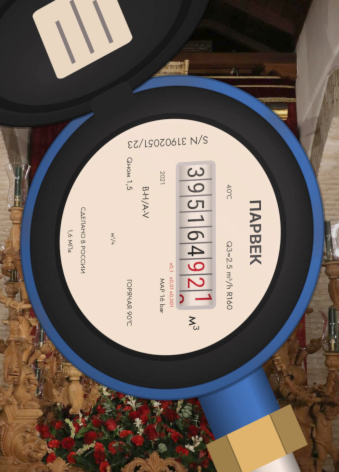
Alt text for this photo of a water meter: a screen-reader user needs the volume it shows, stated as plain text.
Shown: 395164.921 m³
